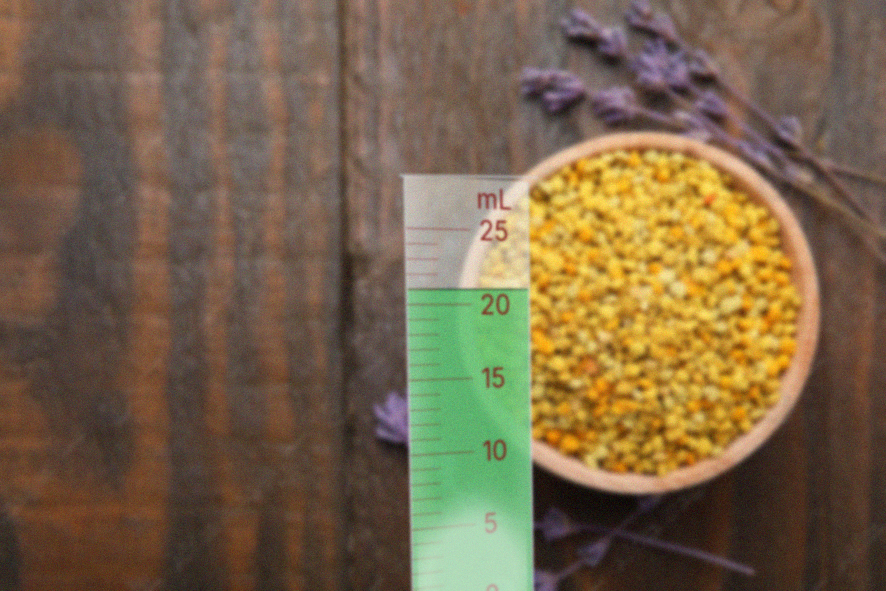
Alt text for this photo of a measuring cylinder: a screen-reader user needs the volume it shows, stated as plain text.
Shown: 21 mL
